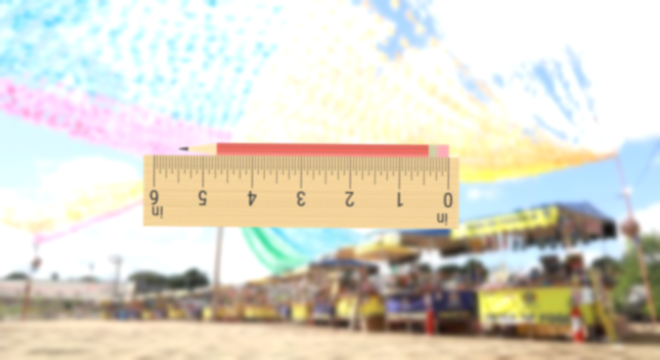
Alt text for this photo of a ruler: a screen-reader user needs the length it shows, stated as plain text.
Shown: 5.5 in
